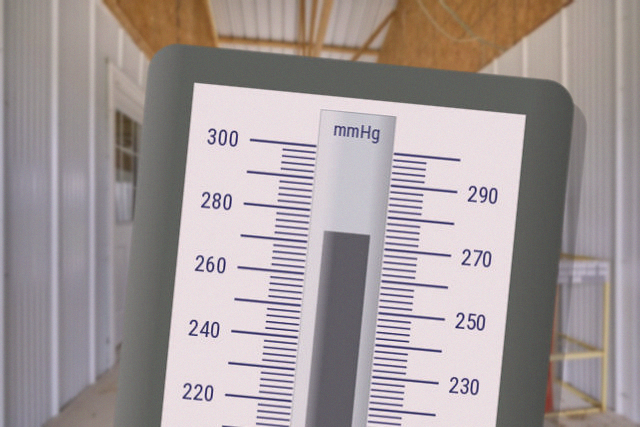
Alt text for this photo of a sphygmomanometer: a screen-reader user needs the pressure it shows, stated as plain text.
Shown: 274 mmHg
